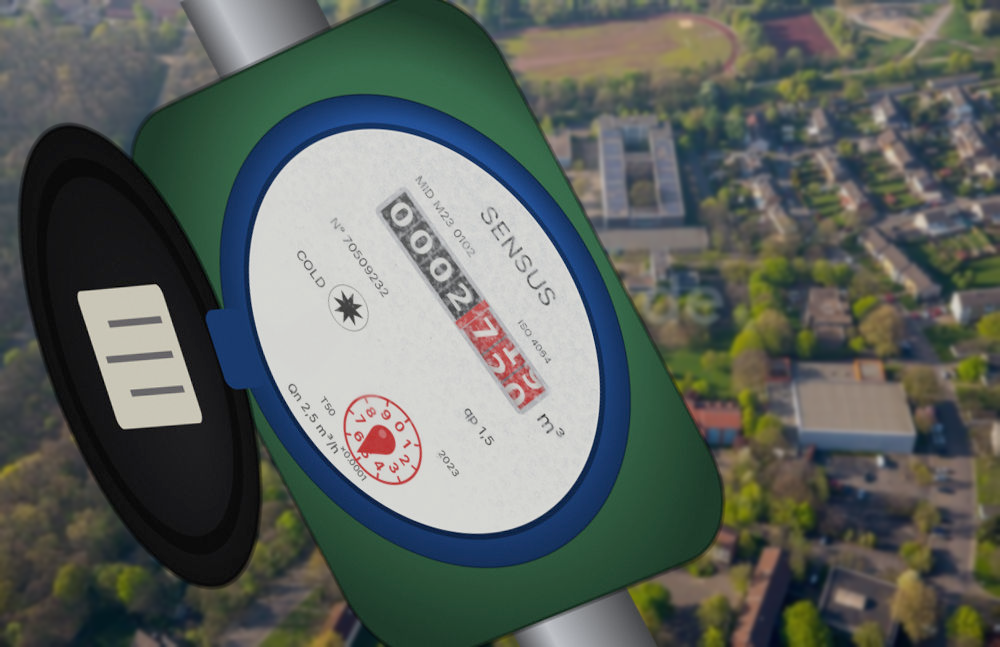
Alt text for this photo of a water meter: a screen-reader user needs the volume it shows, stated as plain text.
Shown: 2.7195 m³
